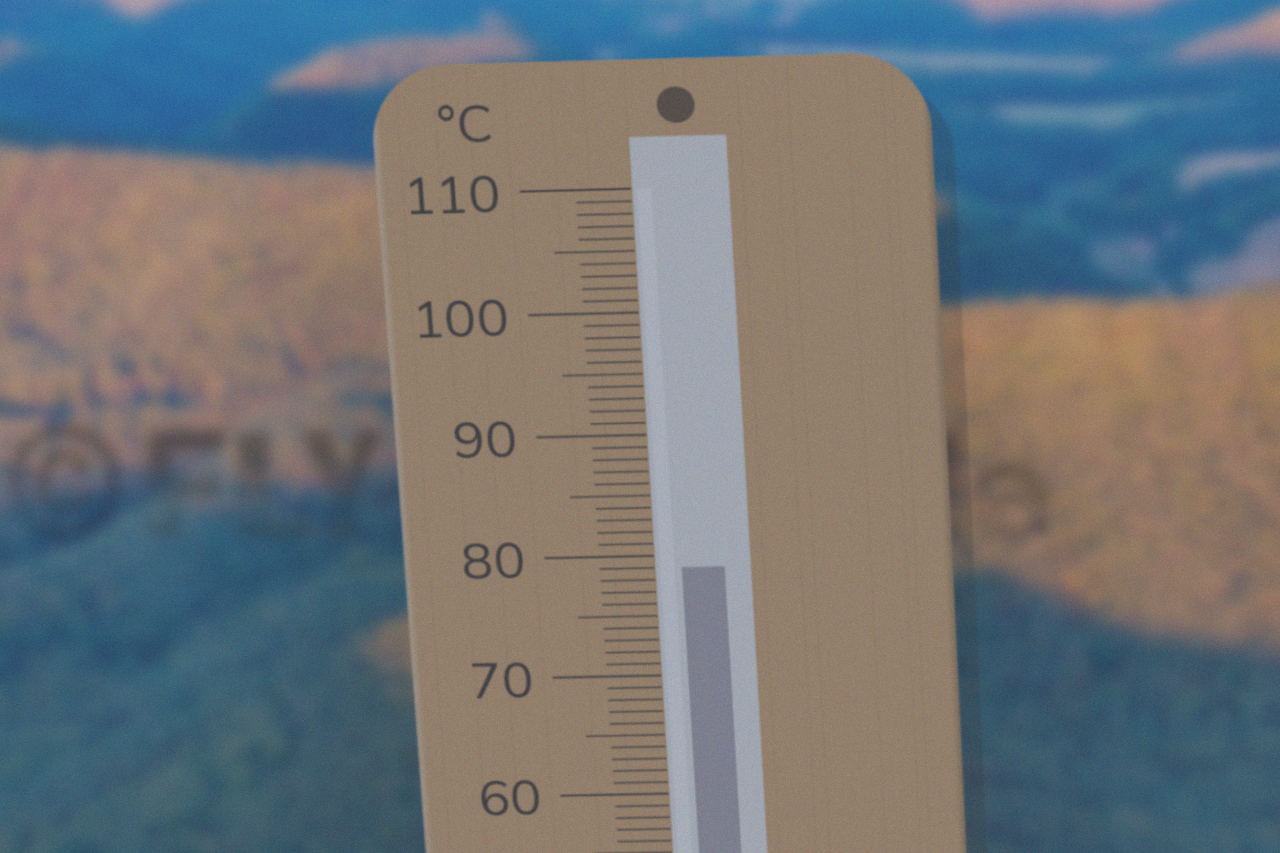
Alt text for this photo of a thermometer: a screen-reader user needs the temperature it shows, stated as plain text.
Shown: 79 °C
